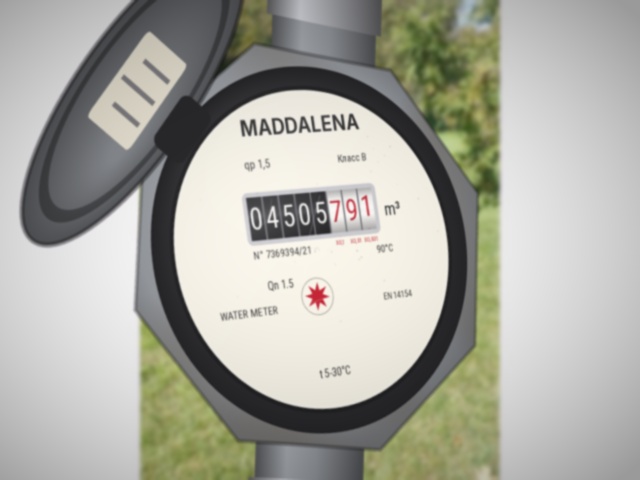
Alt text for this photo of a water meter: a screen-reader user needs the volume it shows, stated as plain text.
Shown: 4505.791 m³
